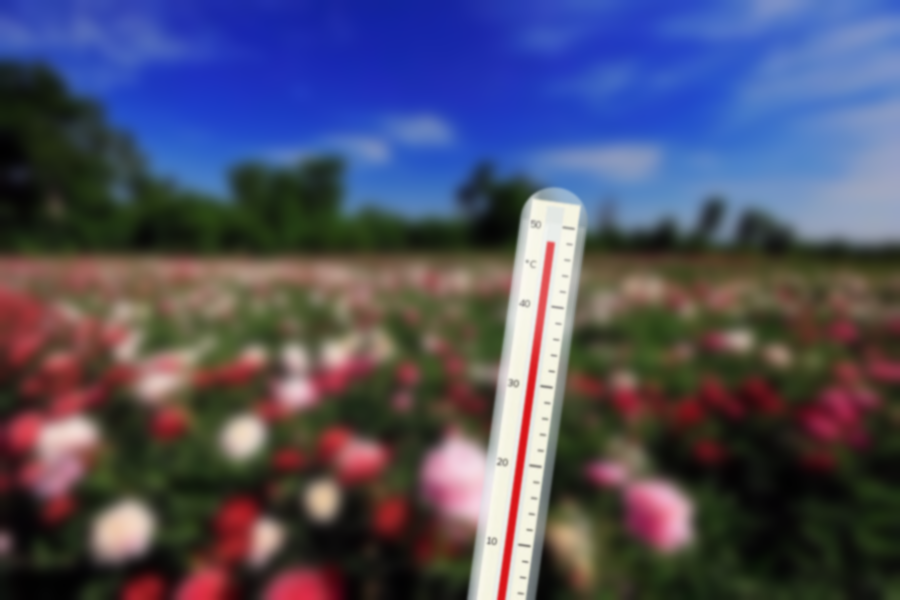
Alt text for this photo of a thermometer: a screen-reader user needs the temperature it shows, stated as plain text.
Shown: 48 °C
